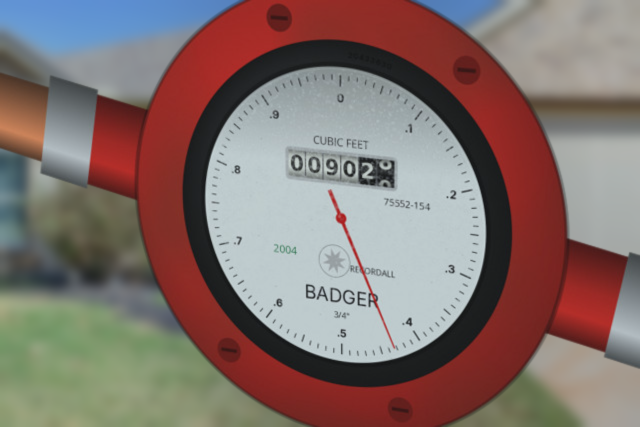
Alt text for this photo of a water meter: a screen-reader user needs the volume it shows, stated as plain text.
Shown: 9028.43 ft³
